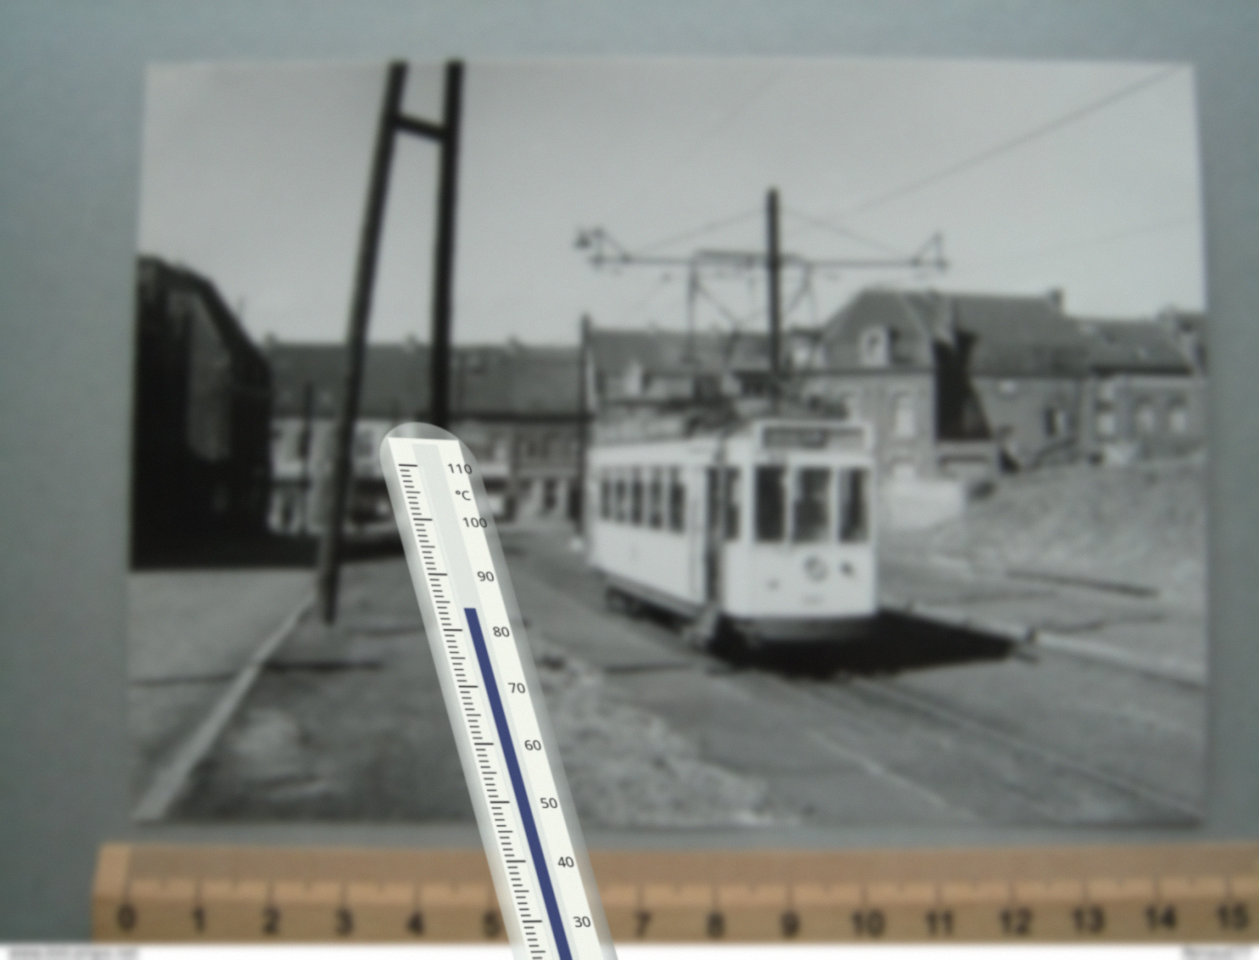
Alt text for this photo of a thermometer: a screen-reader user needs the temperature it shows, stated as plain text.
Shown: 84 °C
